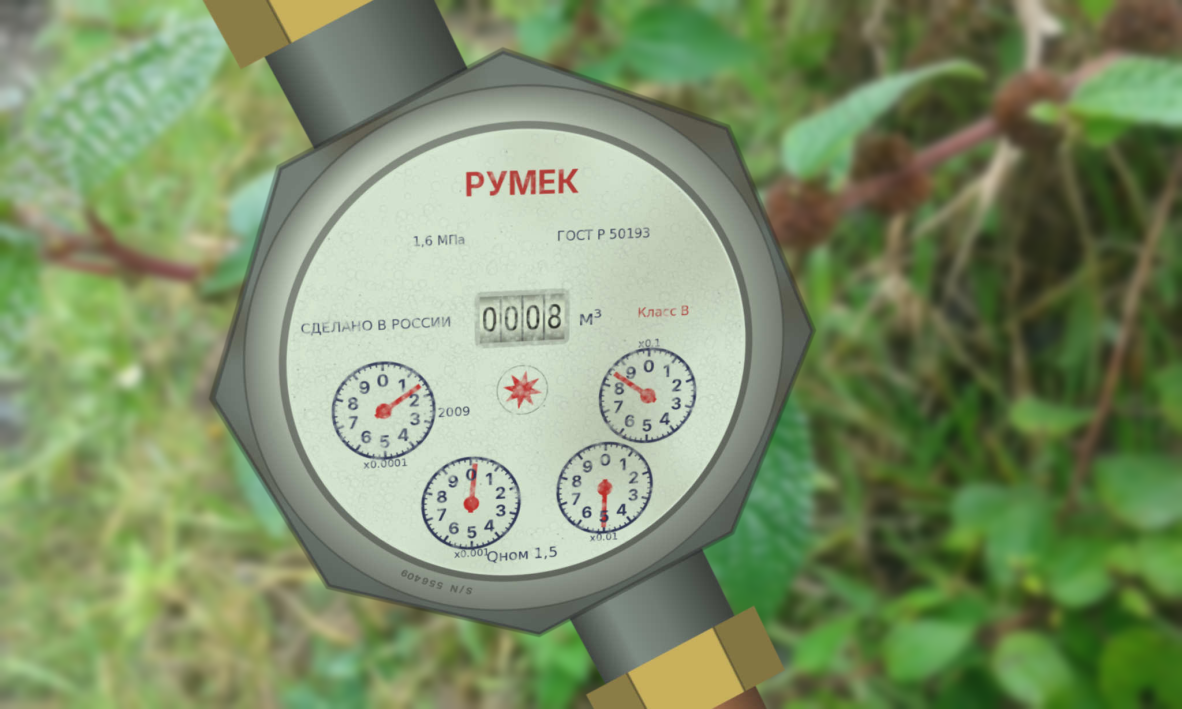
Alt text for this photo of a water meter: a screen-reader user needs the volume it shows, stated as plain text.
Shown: 8.8501 m³
